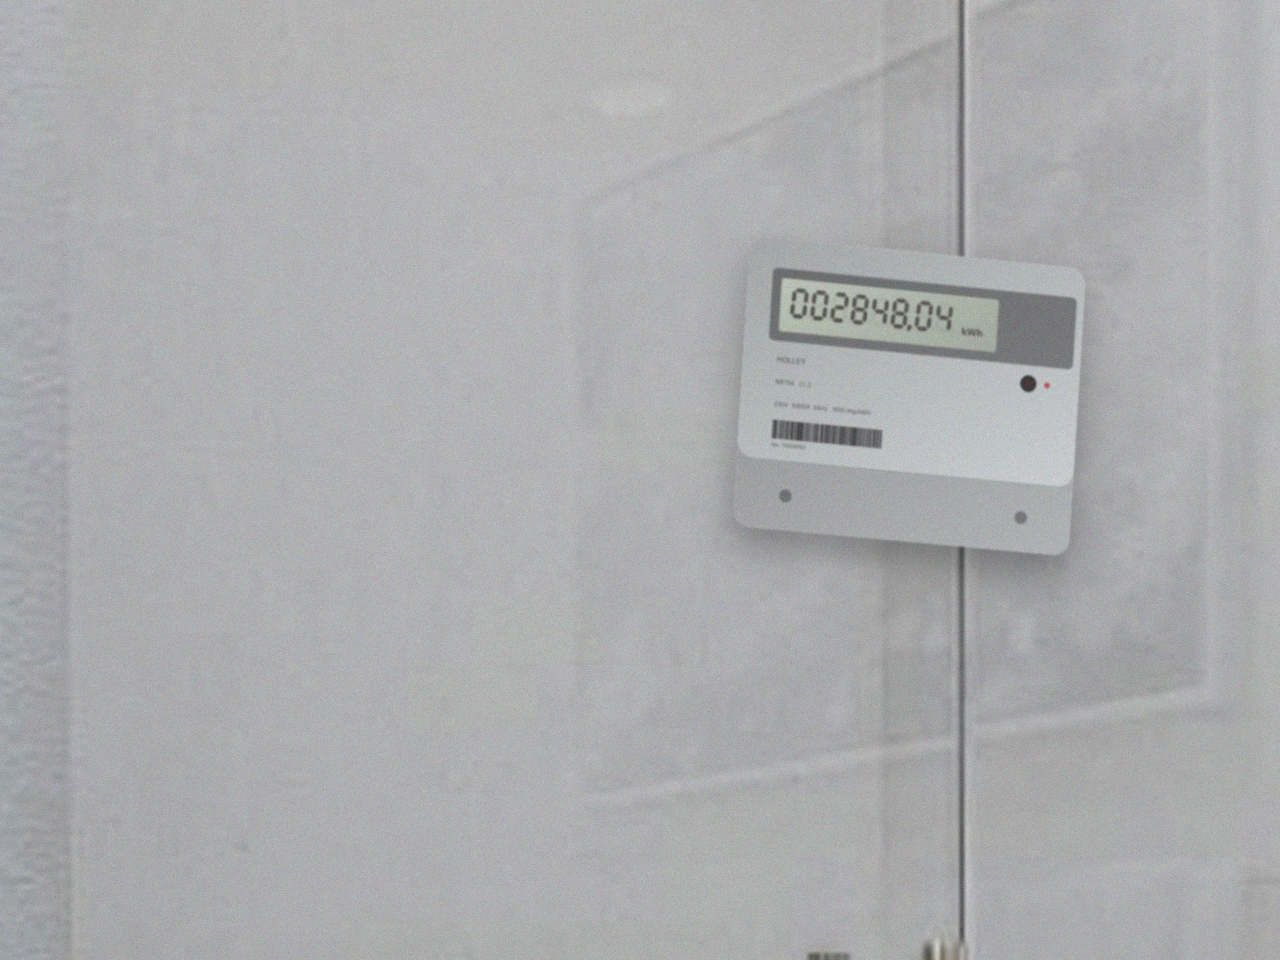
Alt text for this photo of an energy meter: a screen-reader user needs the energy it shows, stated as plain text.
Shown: 2848.04 kWh
